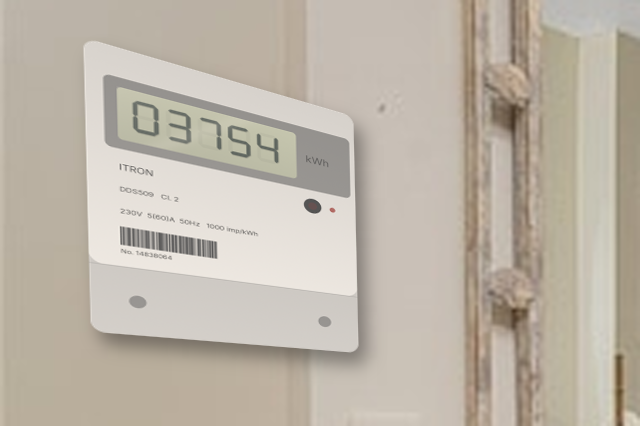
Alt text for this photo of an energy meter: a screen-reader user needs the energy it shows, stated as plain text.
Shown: 3754 kWh
